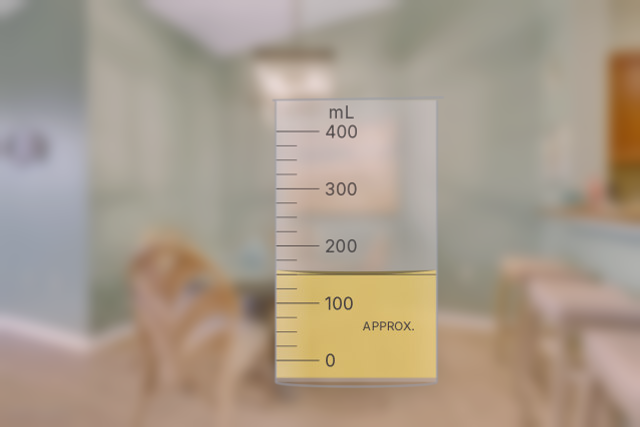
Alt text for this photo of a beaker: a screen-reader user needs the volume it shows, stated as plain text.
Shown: 150 mL
